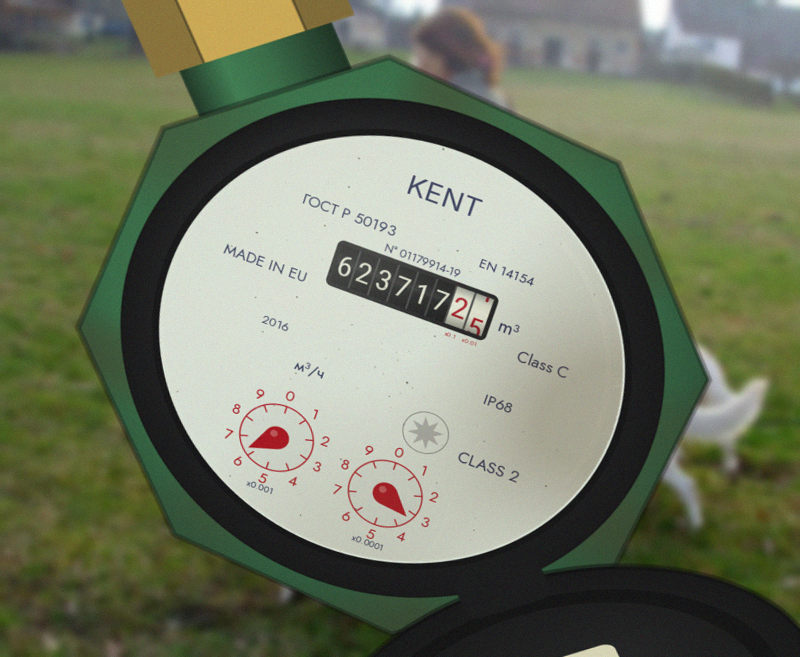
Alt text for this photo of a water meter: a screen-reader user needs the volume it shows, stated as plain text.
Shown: 623717.2463 m³
